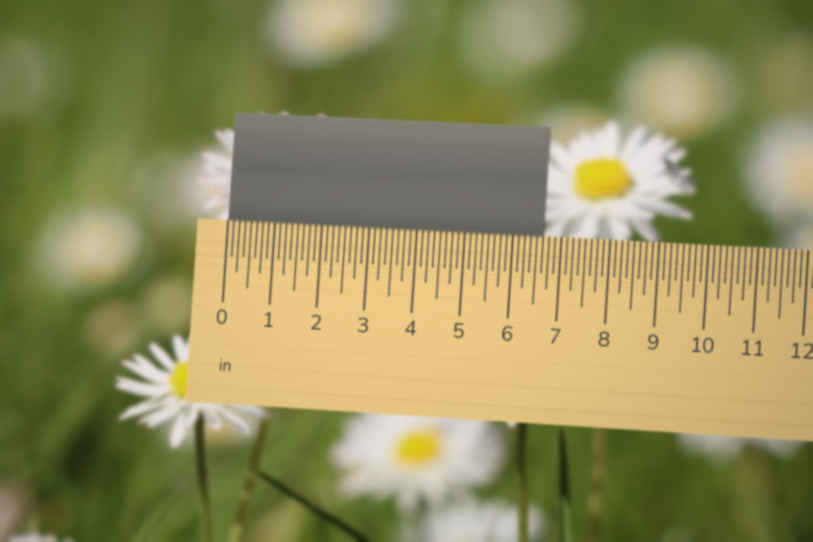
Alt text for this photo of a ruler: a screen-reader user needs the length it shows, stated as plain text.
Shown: 6.625 in
